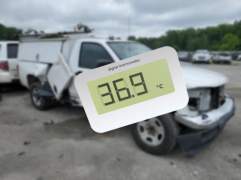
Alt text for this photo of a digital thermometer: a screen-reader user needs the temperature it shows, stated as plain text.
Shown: 36.9 °C
